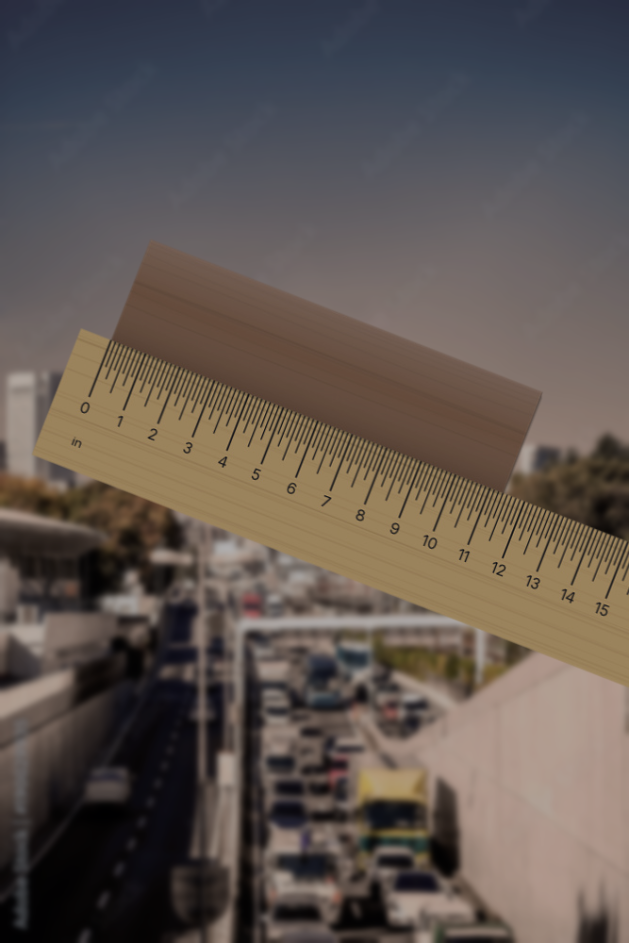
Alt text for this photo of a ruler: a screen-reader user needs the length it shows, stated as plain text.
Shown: 11.375 in
